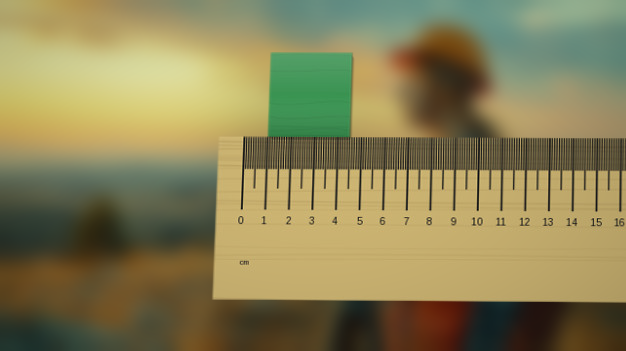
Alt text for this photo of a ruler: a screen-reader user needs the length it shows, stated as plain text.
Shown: 3.5 cm
